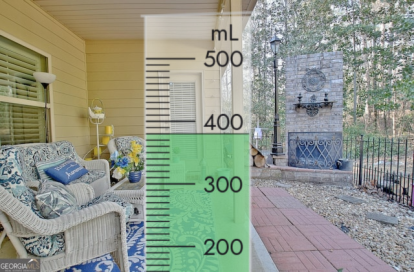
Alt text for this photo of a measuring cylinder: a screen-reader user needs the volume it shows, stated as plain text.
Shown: 380 mL
